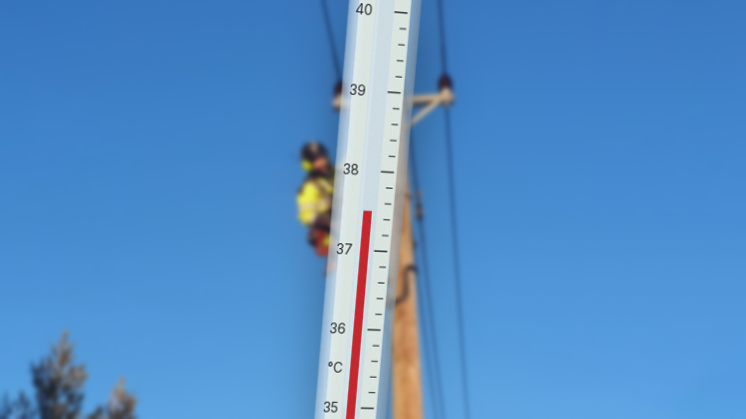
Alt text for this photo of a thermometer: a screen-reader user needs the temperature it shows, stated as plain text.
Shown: 37.5 °C
